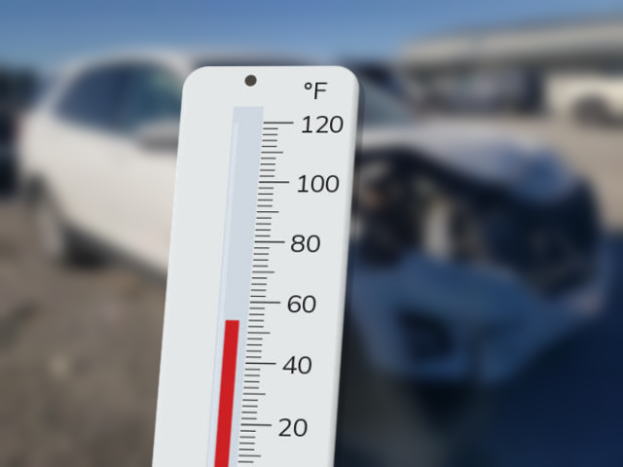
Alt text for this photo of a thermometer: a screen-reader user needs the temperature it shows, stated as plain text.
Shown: 54 °F
